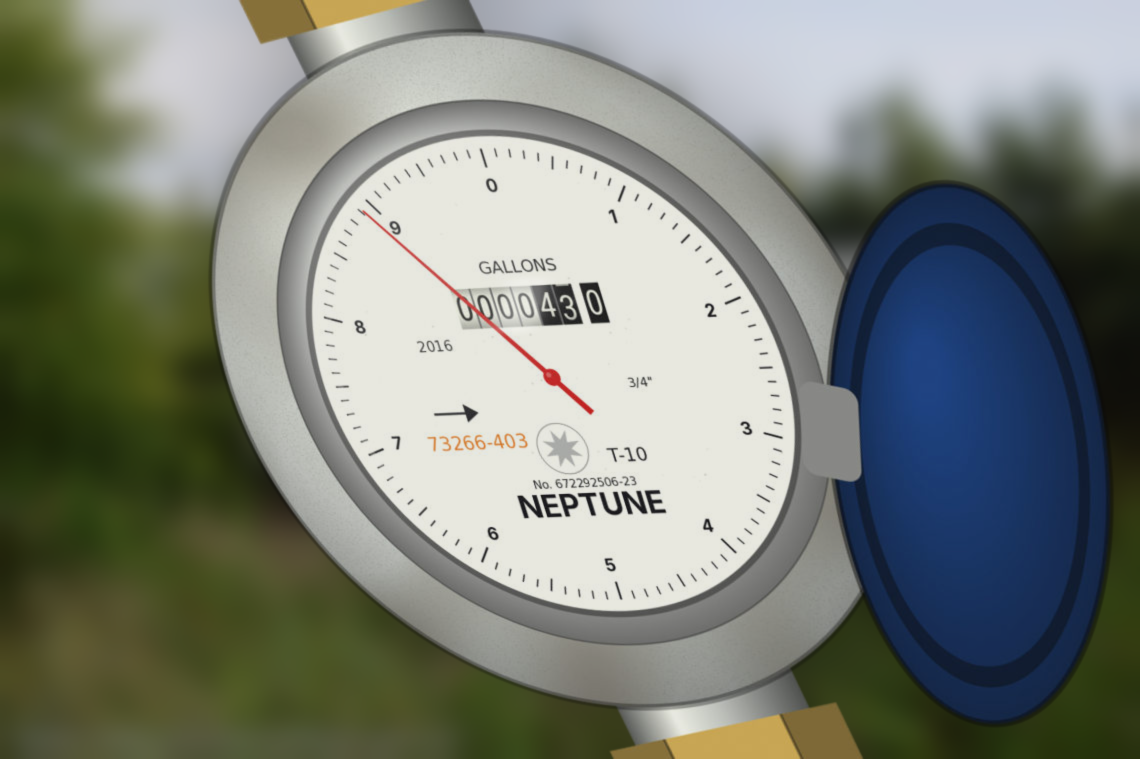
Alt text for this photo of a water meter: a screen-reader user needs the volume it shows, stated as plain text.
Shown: 428.9 gal
